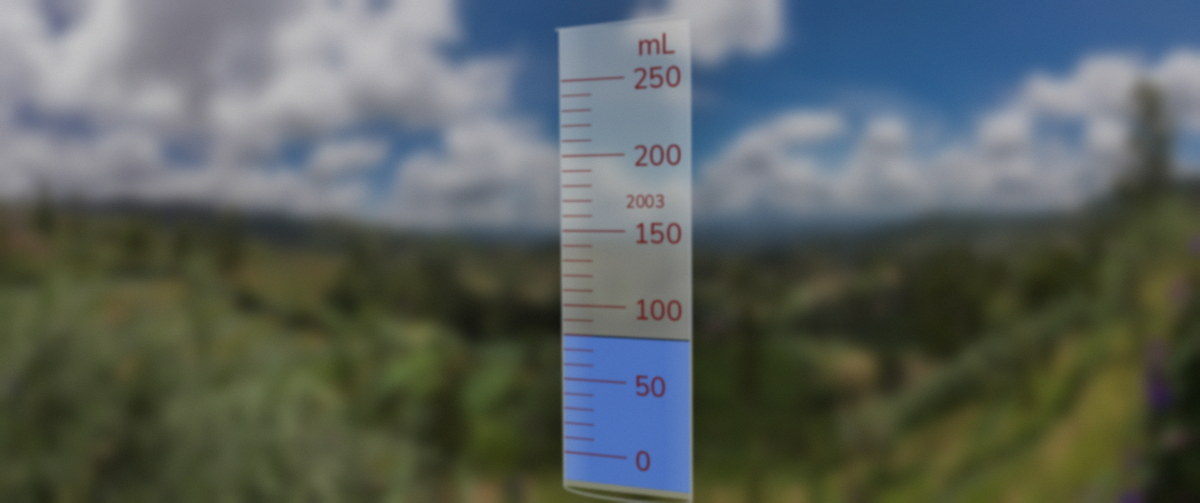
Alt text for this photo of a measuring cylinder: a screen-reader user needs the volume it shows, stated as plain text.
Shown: 80 mL
